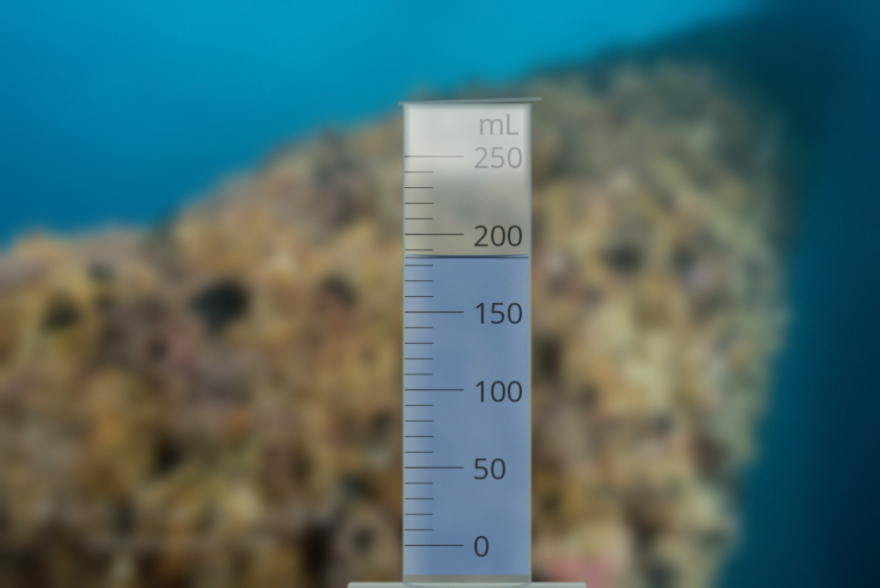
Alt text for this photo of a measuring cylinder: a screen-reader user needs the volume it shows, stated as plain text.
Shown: 185 mL
